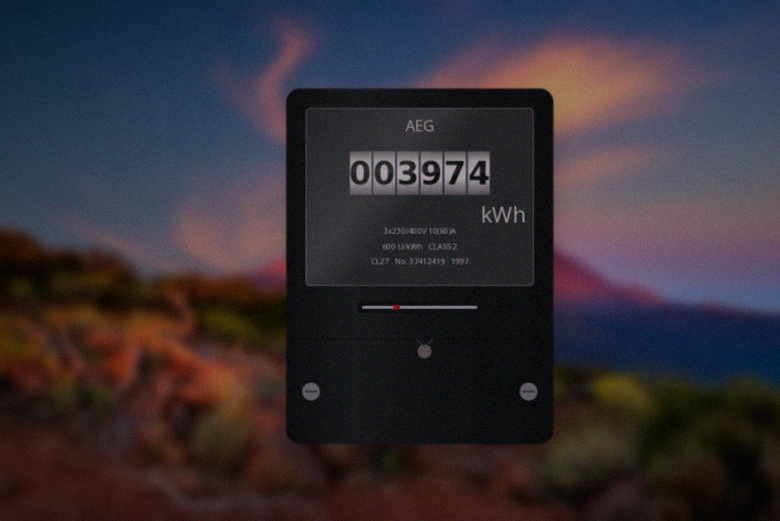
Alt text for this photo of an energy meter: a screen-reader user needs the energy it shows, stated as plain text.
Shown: 3974 kWh
